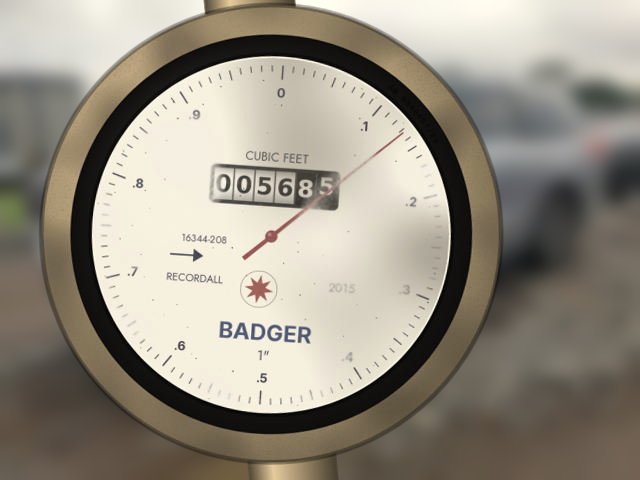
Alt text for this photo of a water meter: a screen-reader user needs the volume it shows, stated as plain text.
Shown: 5685.13 ft³
